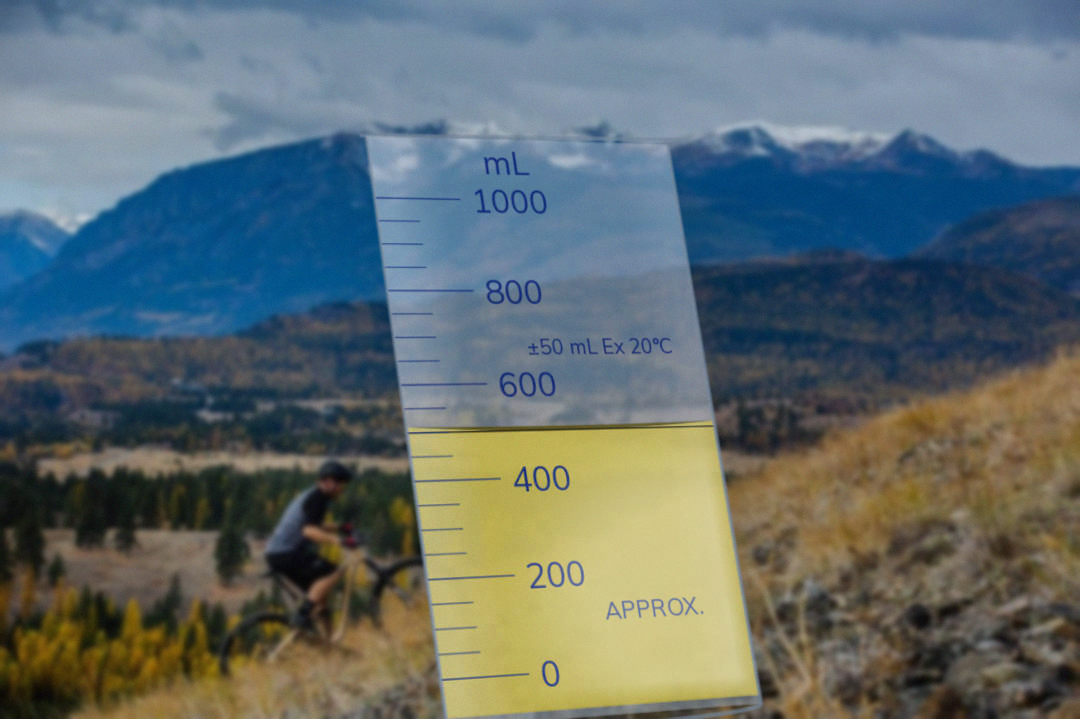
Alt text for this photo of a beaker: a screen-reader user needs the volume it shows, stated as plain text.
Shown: 500 mL
